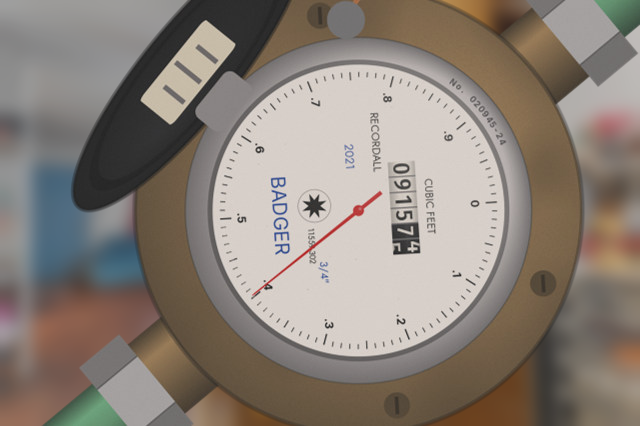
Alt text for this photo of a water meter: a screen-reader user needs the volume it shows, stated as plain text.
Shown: 91574.40 ft³
